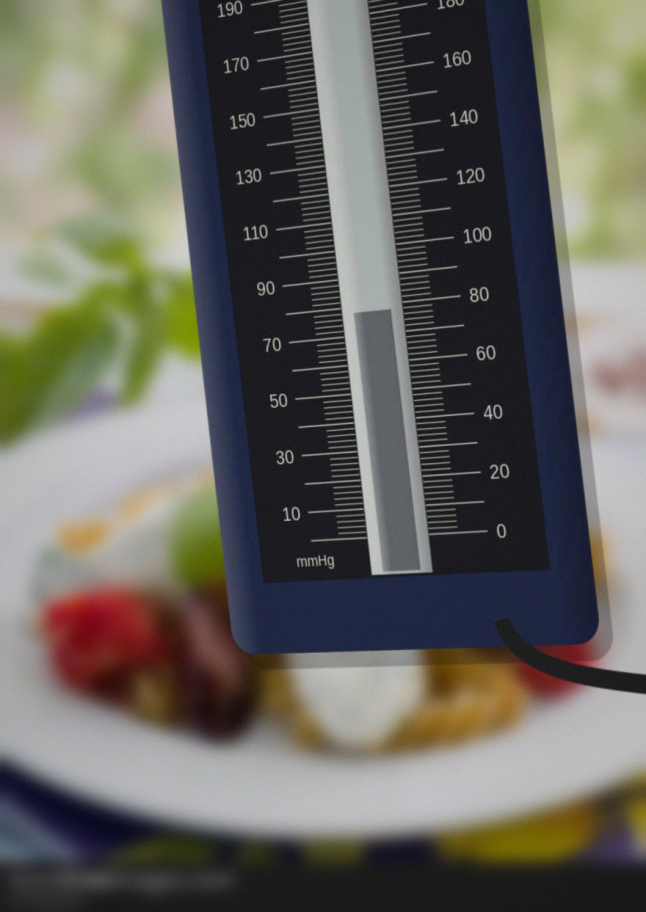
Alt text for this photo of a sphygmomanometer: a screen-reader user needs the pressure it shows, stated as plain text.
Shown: 78 mmHg
